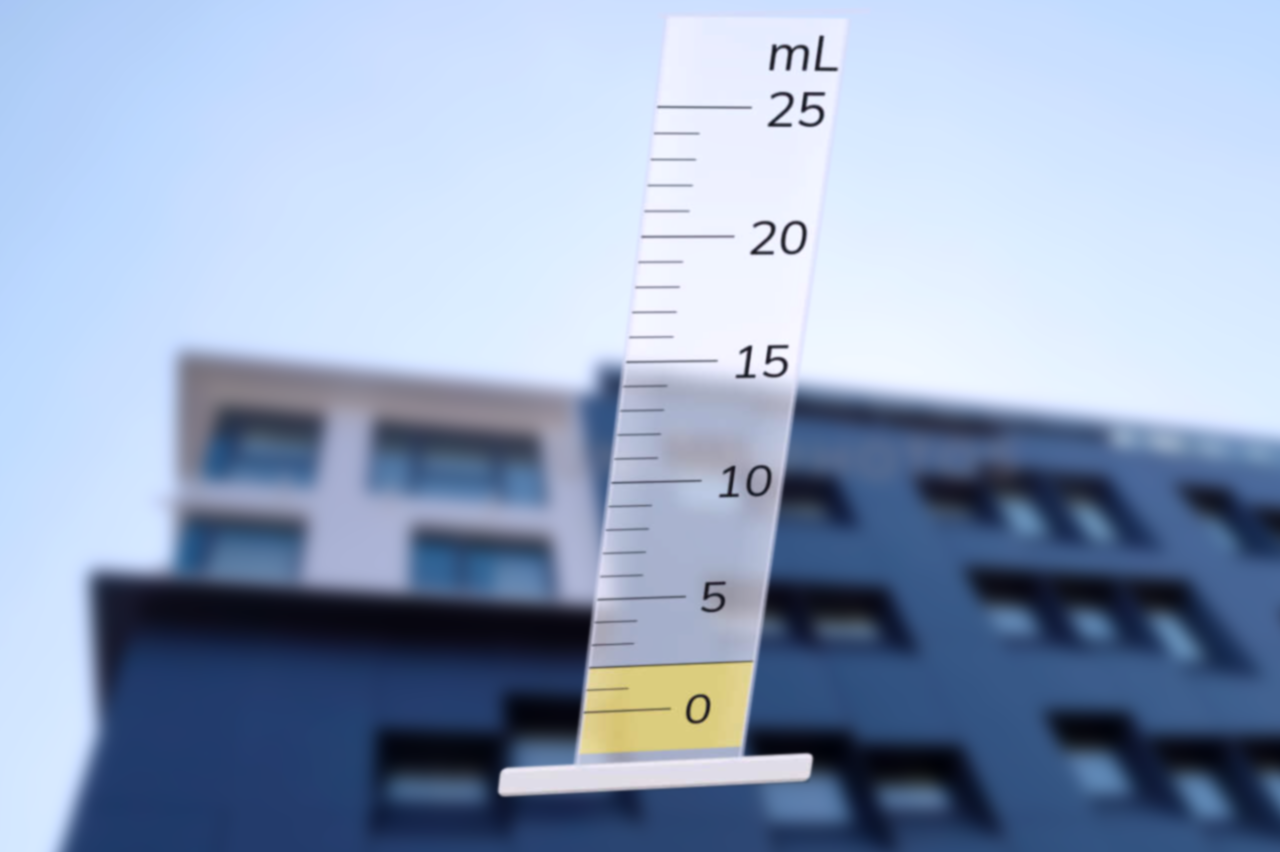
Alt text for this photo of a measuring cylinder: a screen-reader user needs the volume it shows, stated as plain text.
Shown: 2 mL
